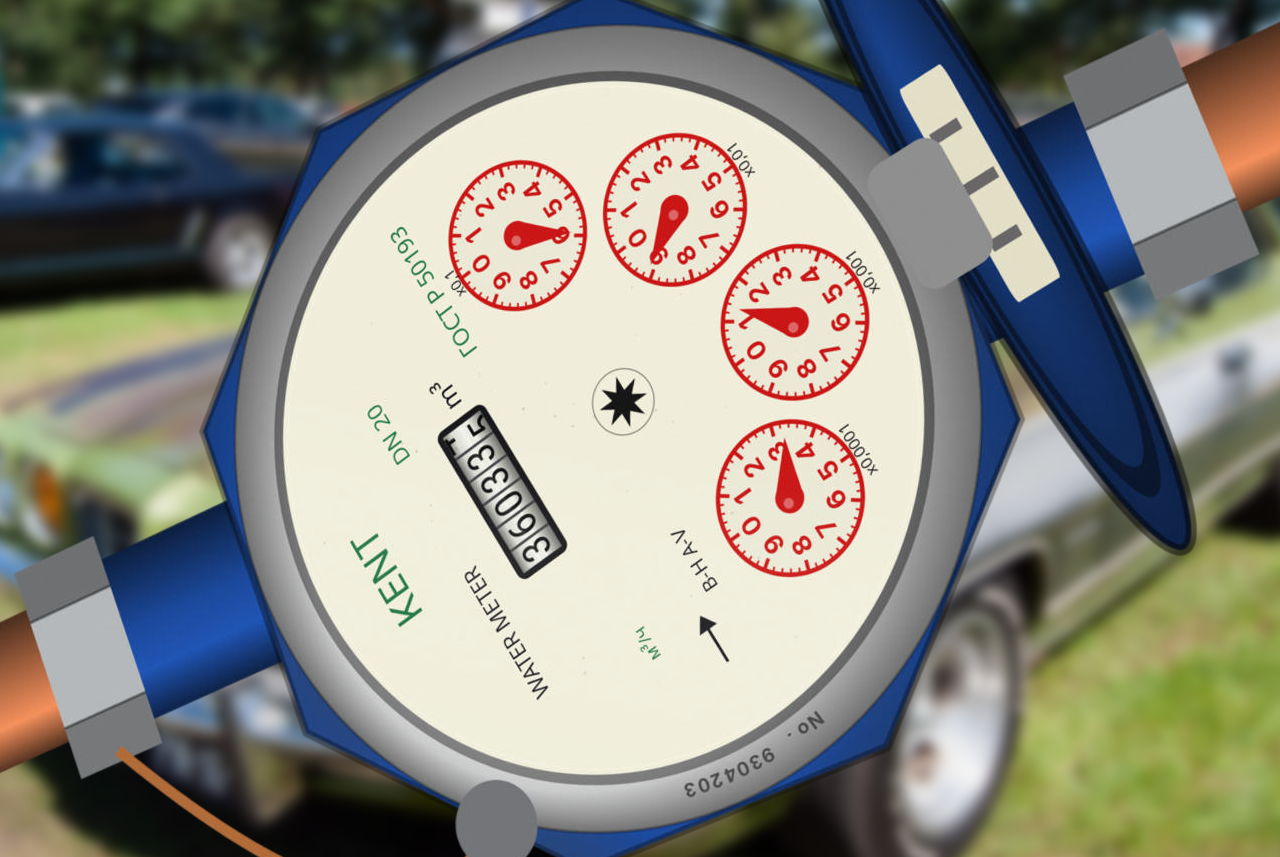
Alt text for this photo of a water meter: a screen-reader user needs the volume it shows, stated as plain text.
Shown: 360334.5913 m³
